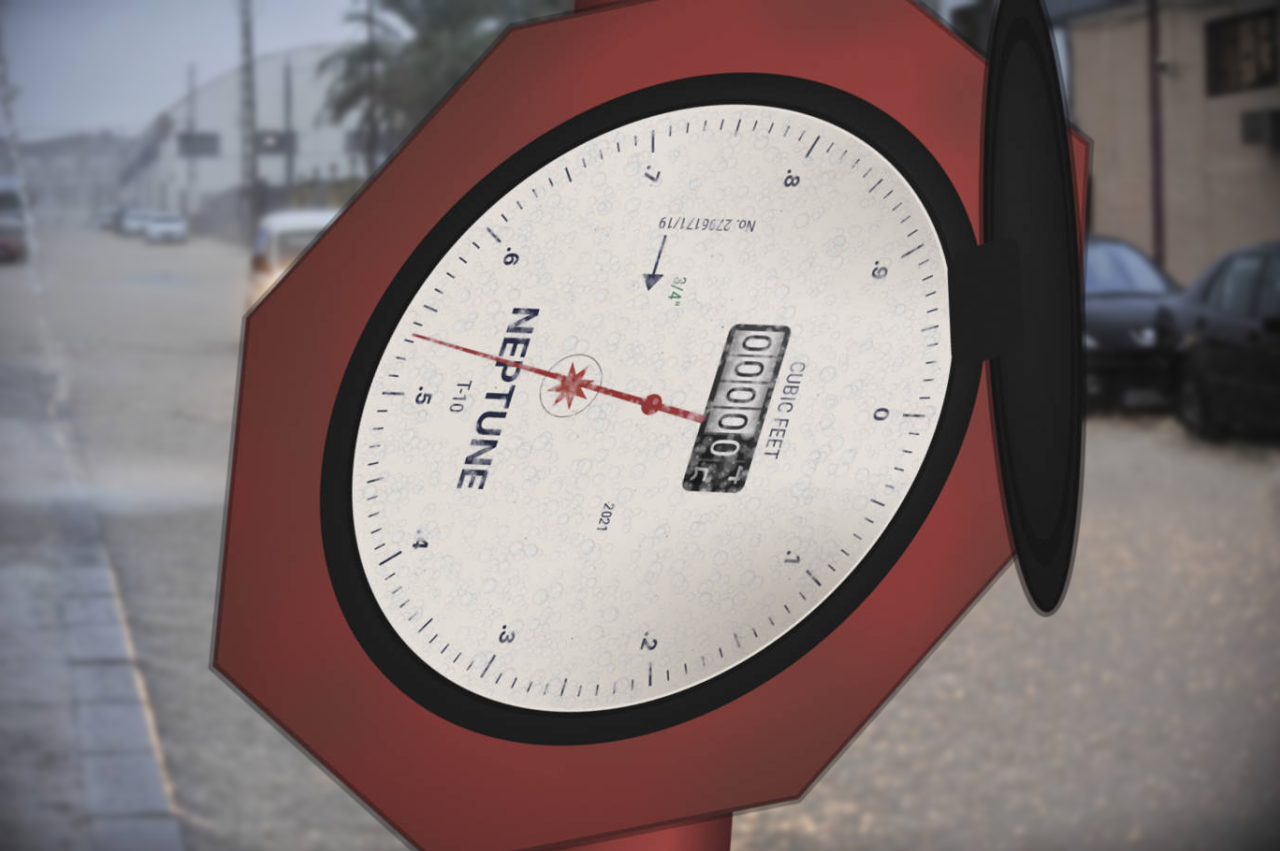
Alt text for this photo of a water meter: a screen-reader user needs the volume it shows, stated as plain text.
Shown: 4.53 ft³
